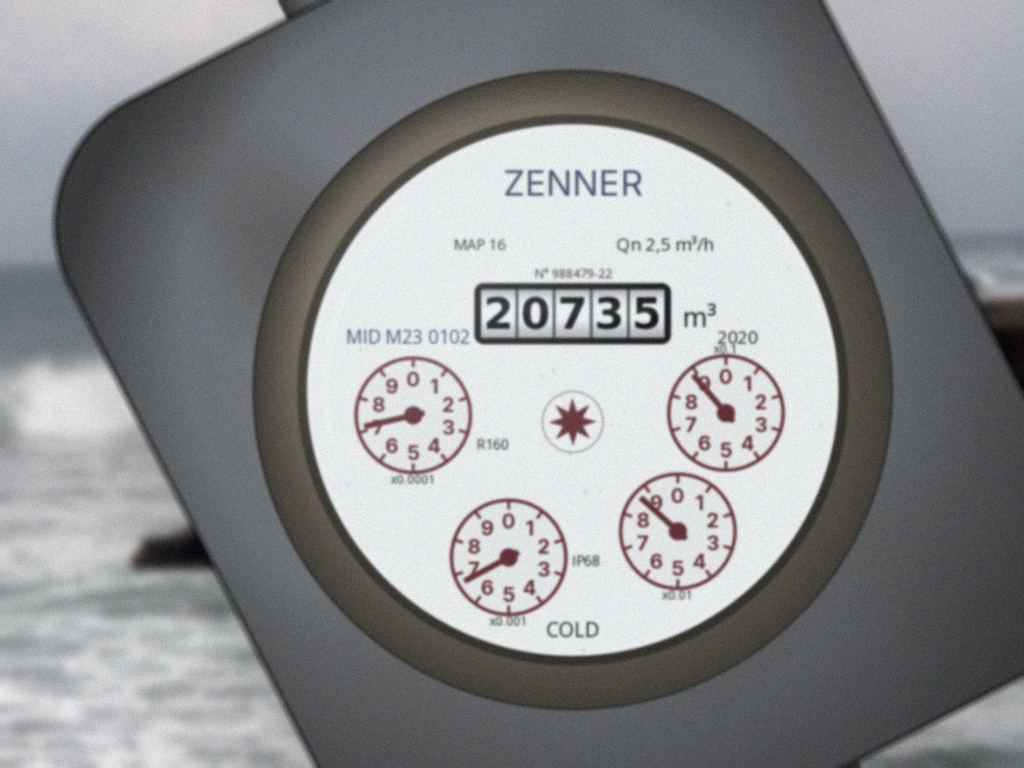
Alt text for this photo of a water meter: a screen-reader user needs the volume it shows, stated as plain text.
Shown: 20735.8867 m³
